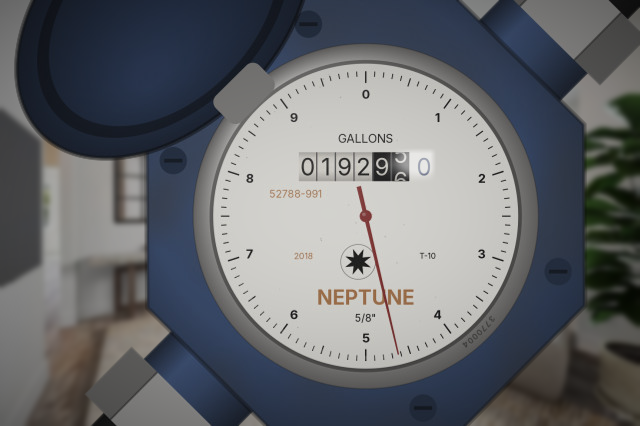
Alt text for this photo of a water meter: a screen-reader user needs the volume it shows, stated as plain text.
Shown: 192954.6 gal
